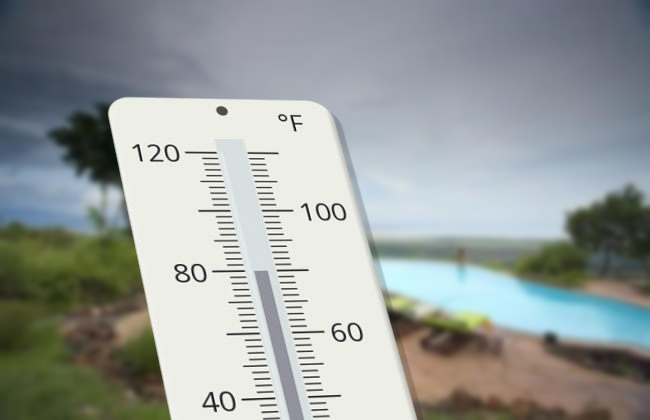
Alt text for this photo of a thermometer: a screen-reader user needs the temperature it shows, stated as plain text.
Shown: 80 °F
